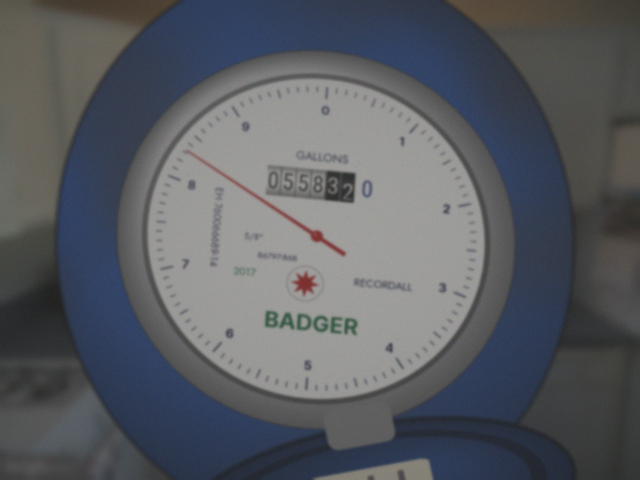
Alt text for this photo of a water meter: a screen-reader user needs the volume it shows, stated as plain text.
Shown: 558318.3 gal
